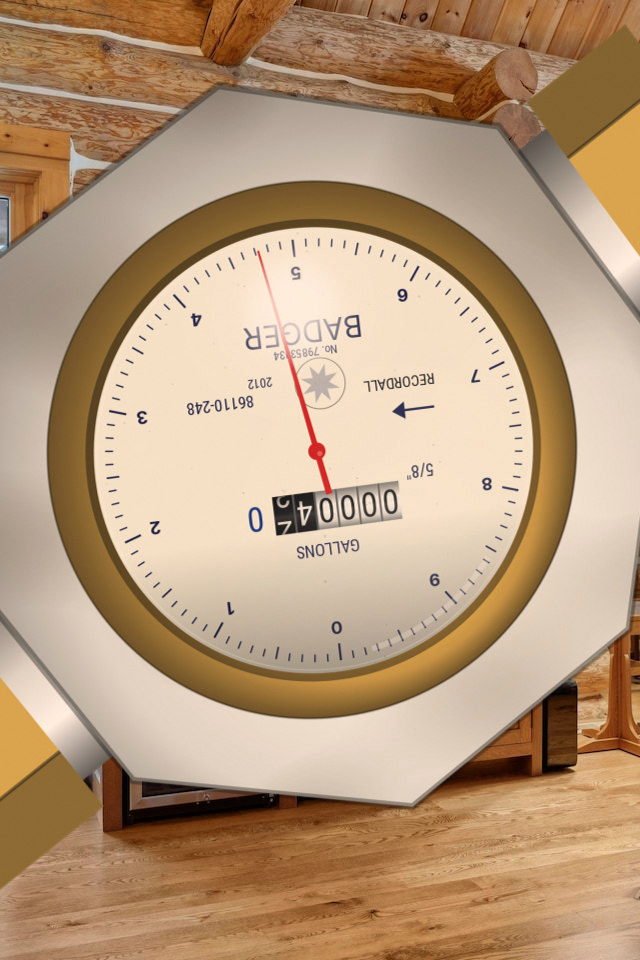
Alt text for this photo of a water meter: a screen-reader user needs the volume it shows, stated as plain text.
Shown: 424.7 gal
